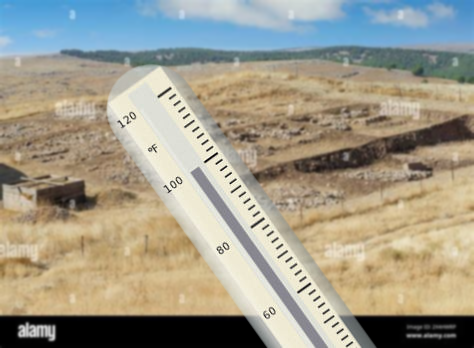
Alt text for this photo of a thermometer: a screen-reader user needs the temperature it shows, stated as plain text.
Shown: 100 °F
